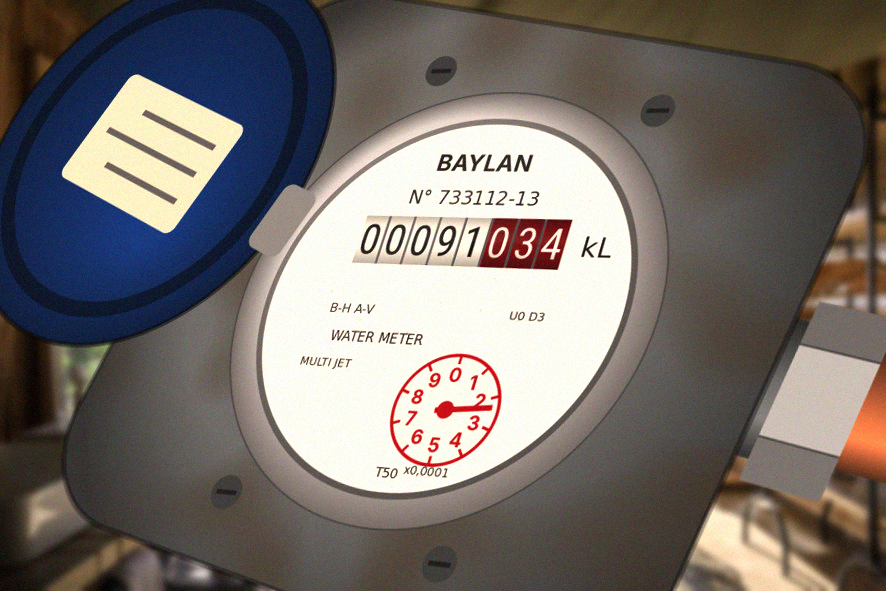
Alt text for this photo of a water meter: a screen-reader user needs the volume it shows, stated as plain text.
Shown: 91.0342 kL
